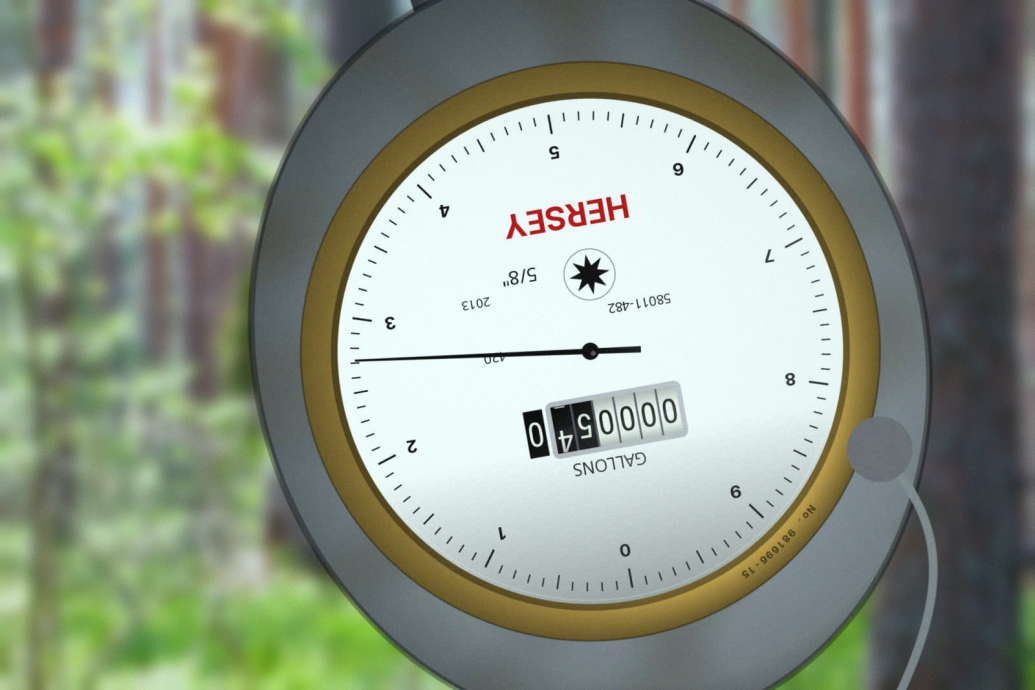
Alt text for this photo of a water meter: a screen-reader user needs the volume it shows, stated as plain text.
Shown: 542.7 gal
